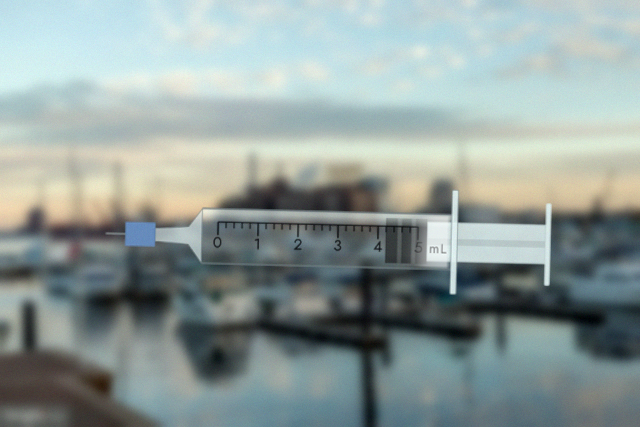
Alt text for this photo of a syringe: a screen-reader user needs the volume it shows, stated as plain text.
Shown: 4.2 mL
